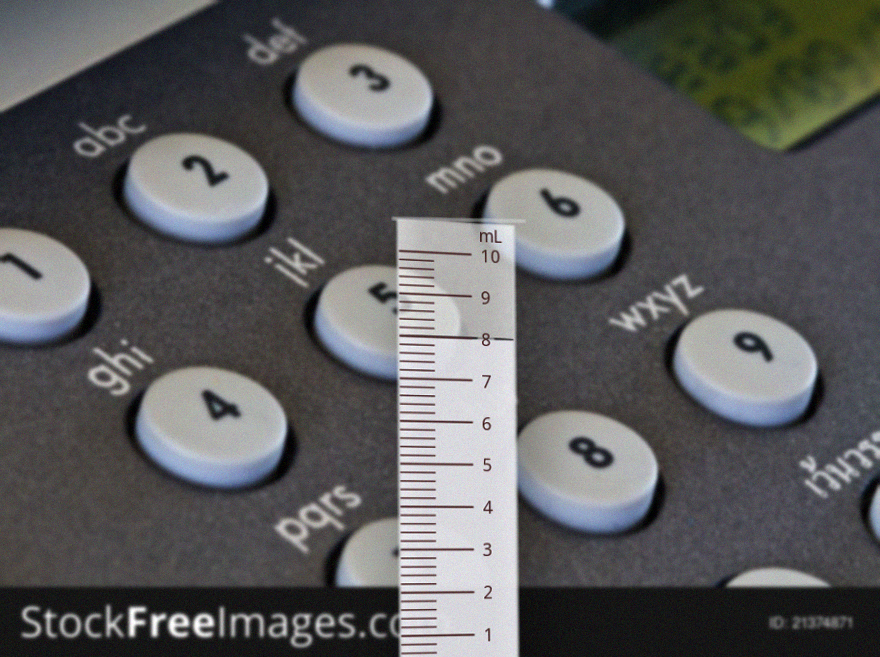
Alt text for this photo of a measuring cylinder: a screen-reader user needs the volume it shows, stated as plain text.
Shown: 8 mL
